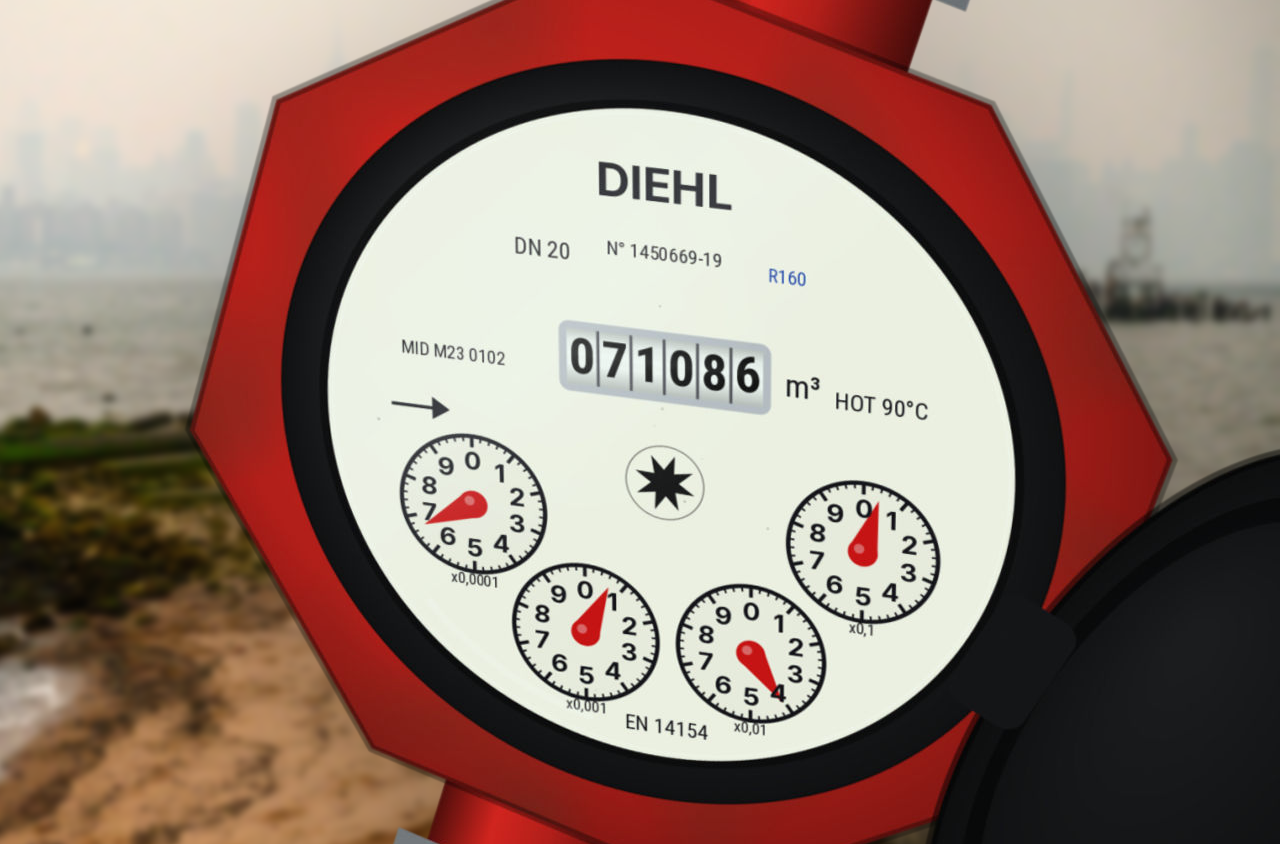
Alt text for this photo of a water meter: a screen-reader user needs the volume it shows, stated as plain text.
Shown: 71086.0406 m³
